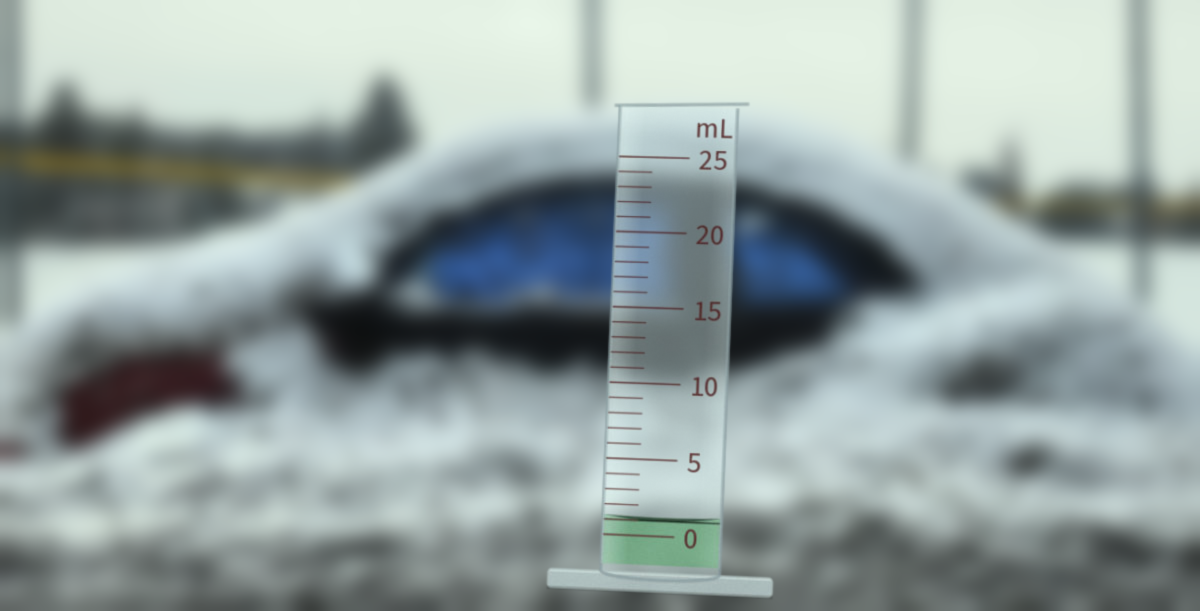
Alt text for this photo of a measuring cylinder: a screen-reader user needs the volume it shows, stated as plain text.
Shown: 1 mL
